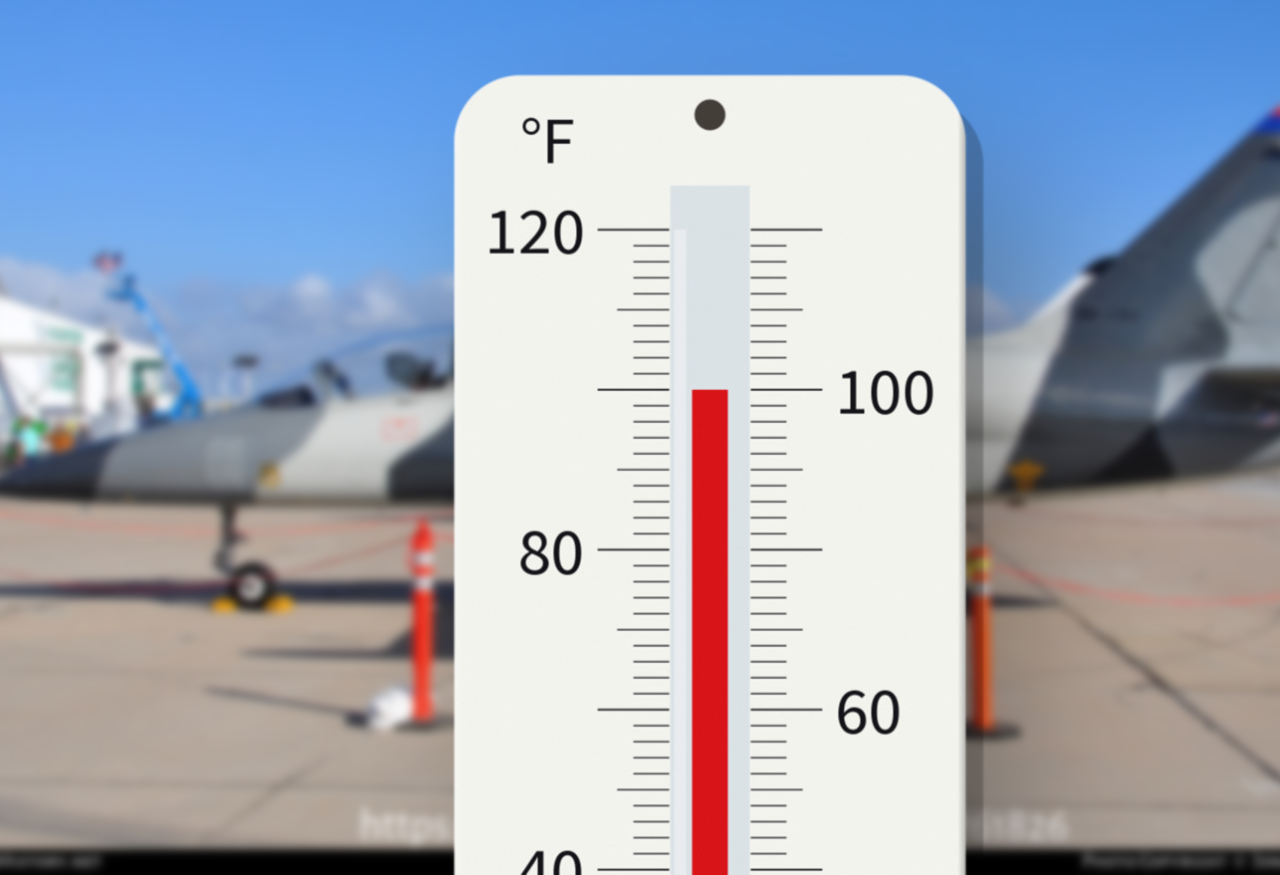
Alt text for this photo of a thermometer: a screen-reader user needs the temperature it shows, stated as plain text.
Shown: 100 °F
